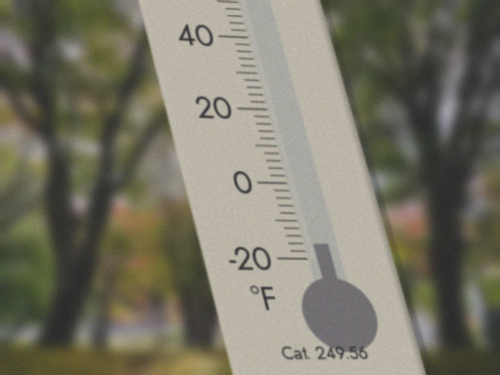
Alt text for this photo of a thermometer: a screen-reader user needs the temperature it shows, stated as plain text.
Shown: -16 °F
